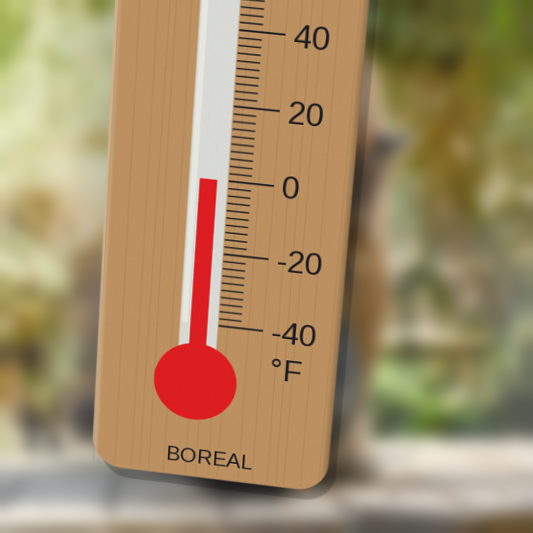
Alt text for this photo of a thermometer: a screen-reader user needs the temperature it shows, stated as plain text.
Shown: 0 °F
